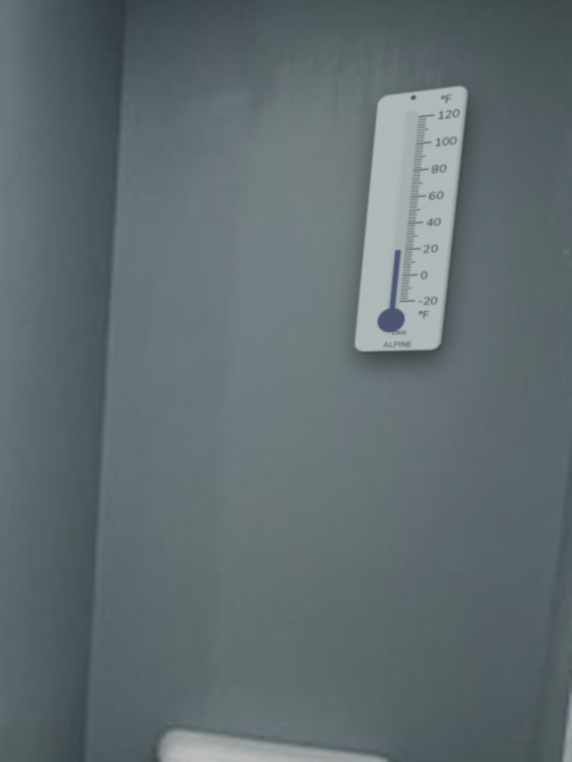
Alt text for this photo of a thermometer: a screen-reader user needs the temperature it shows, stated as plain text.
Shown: 20 °F
